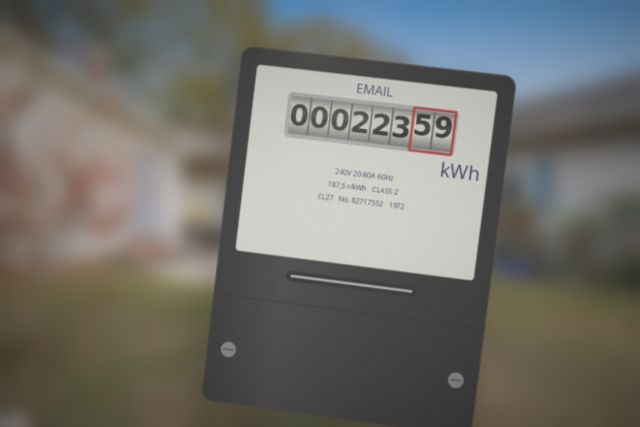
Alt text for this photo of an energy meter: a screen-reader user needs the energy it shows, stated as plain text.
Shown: 223.59 kWh
